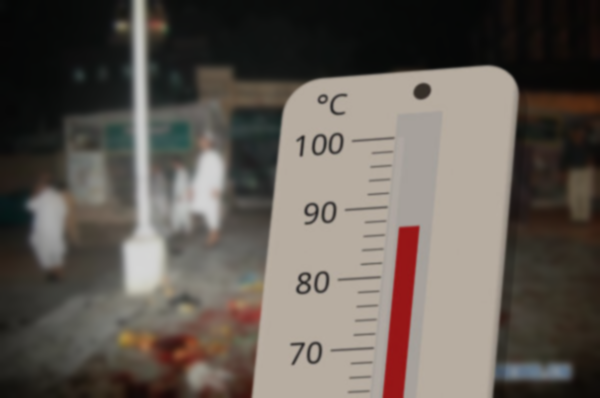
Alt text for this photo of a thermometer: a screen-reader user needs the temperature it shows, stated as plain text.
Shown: 87 °C
